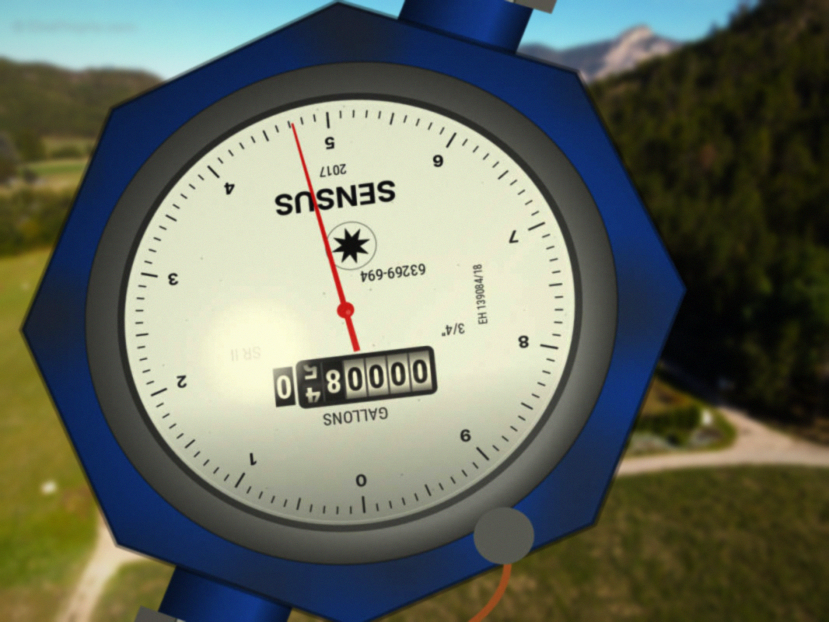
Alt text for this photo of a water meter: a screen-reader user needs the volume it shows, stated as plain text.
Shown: 844.7 gal
